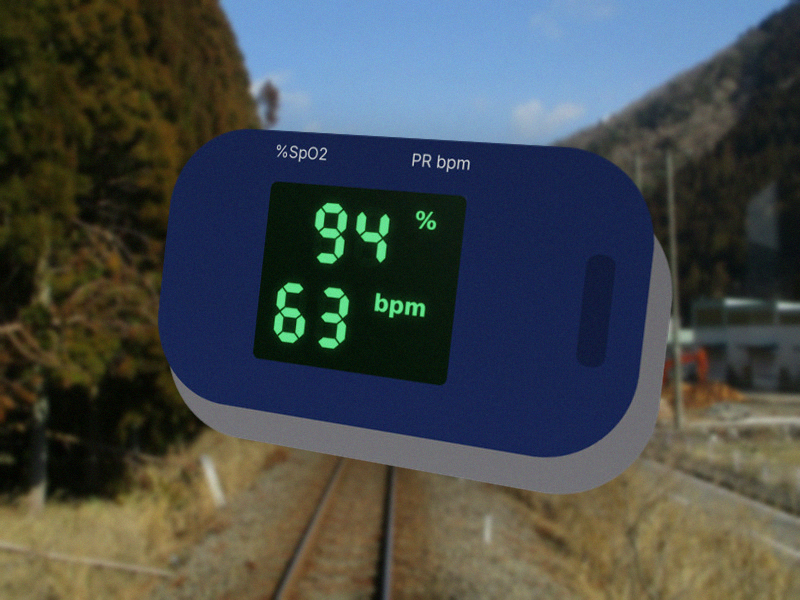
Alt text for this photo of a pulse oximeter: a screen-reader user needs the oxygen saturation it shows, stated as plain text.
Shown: 94 %
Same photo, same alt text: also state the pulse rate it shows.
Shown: 63 bpm
